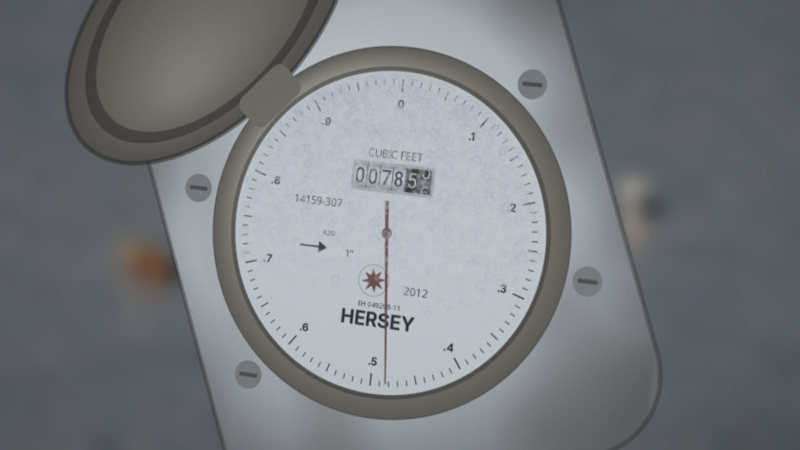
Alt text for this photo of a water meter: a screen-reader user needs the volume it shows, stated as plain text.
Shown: 7855.48 ft³
